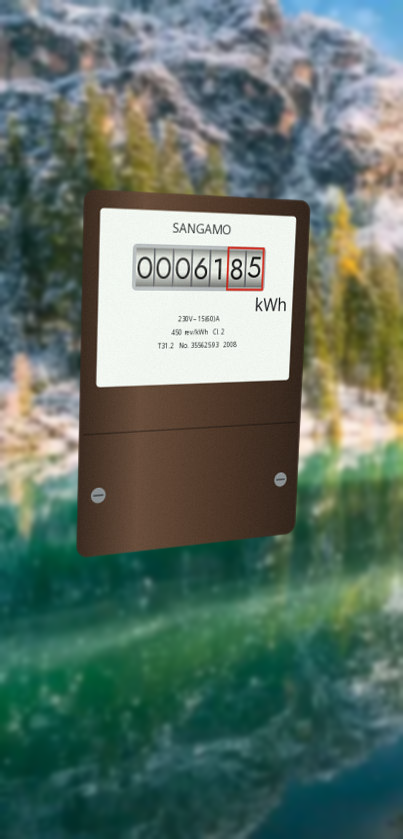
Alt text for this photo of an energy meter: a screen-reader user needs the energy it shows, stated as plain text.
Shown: 61.85 kWh
